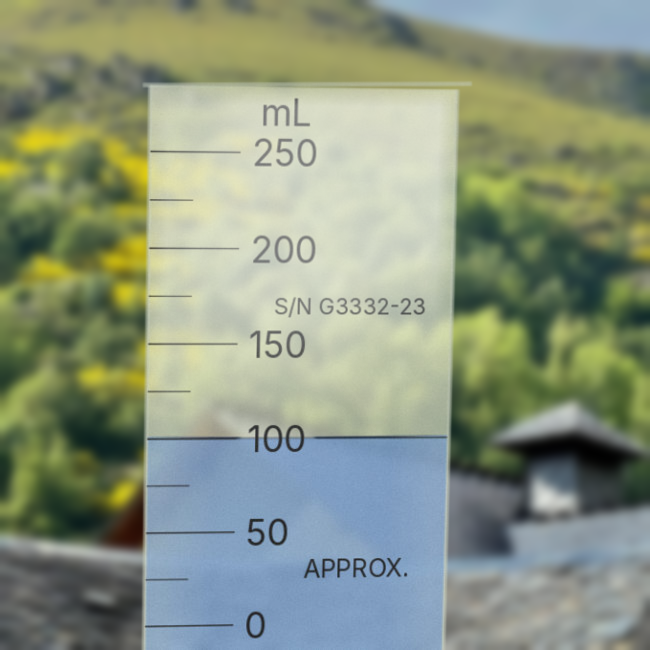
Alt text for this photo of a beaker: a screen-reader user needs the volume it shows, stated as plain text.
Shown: 100 mL
